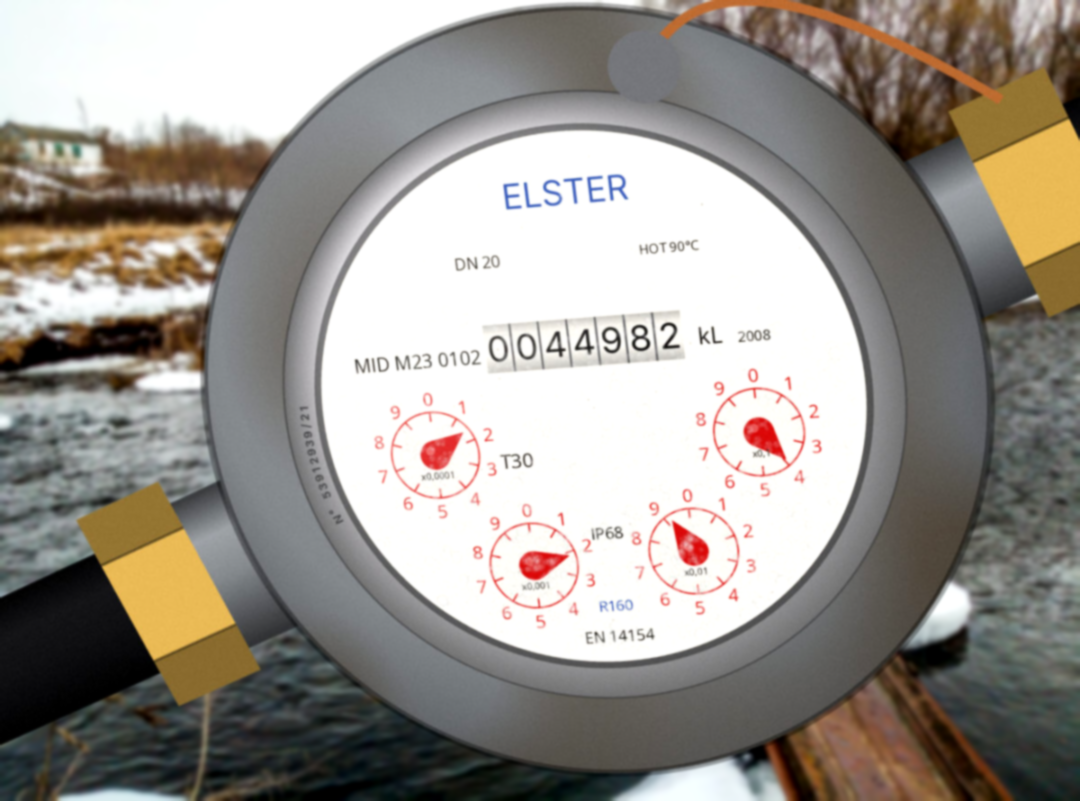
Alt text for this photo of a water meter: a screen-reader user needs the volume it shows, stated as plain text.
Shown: 44982.3921 kL
